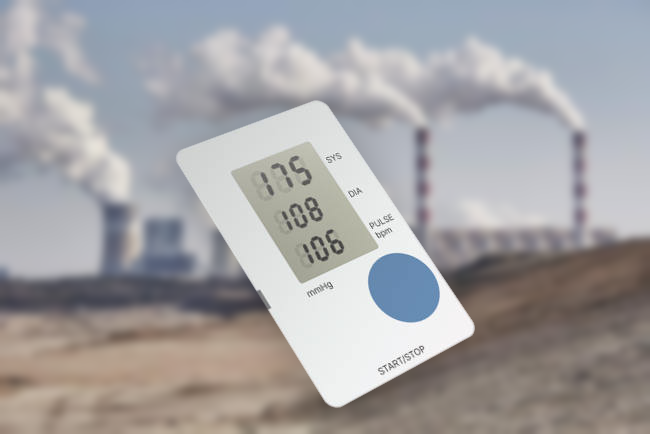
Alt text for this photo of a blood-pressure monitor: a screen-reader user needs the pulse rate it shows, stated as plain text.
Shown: 106 bpm
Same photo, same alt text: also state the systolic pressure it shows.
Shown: 175 mmHg
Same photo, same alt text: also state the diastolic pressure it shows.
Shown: 108 mmHg
